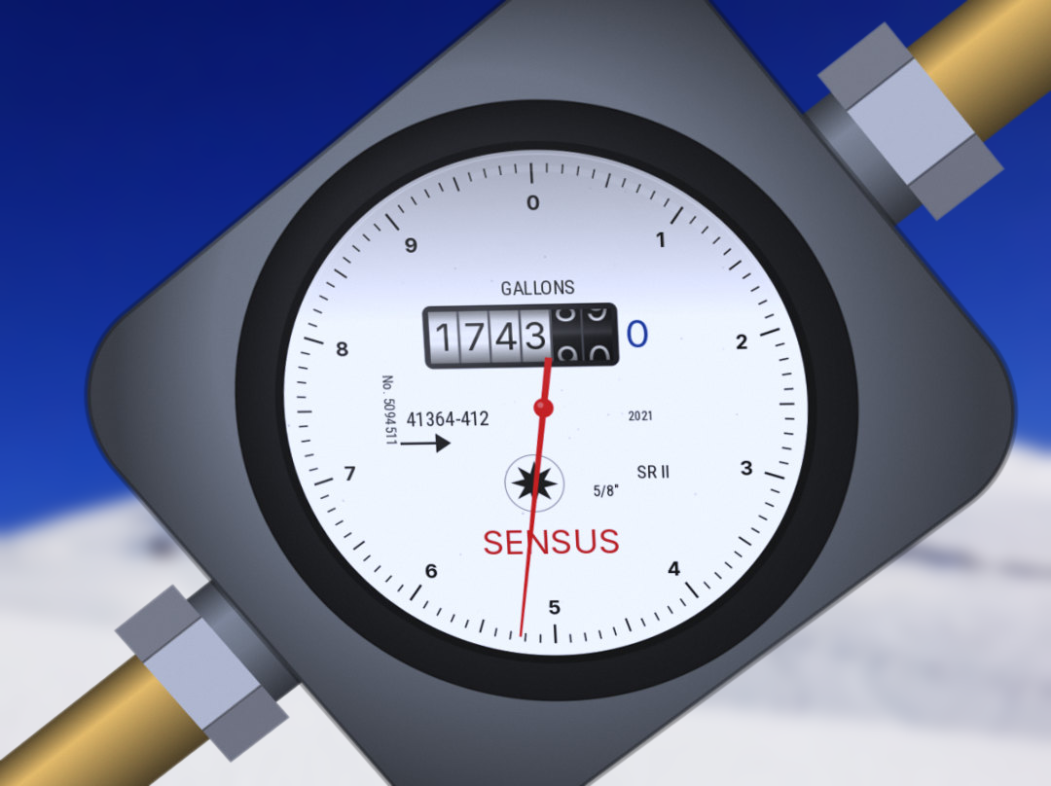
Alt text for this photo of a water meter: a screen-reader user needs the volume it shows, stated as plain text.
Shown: 1743895.2 gal
